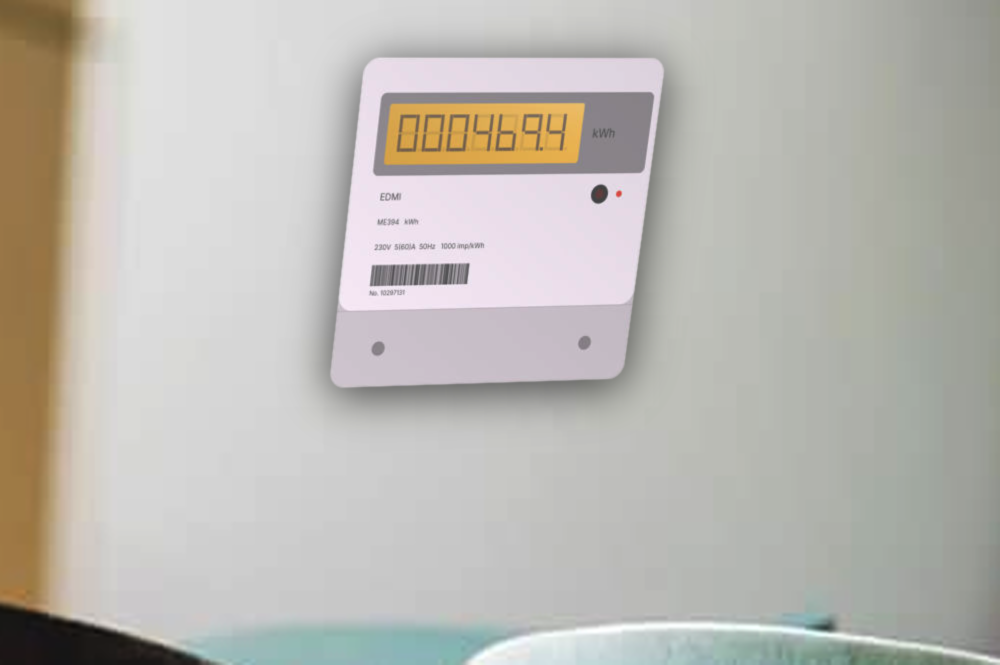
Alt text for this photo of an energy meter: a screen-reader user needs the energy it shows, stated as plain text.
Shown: 469.4 kWh
